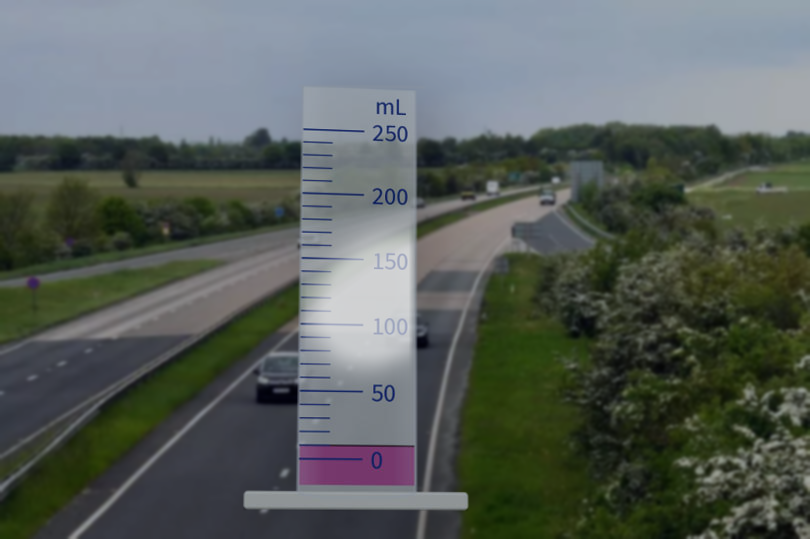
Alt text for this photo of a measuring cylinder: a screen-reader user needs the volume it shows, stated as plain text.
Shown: 10 mL
